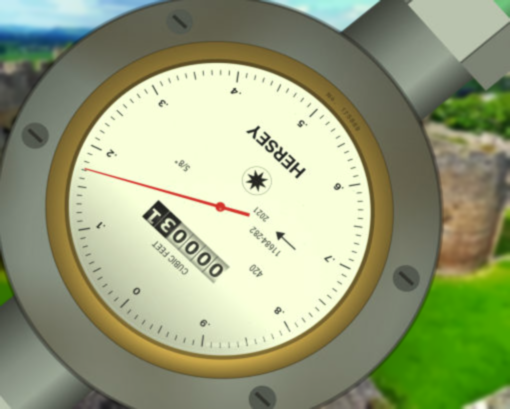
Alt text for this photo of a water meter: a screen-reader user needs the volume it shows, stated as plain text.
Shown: 31.17 ft³
